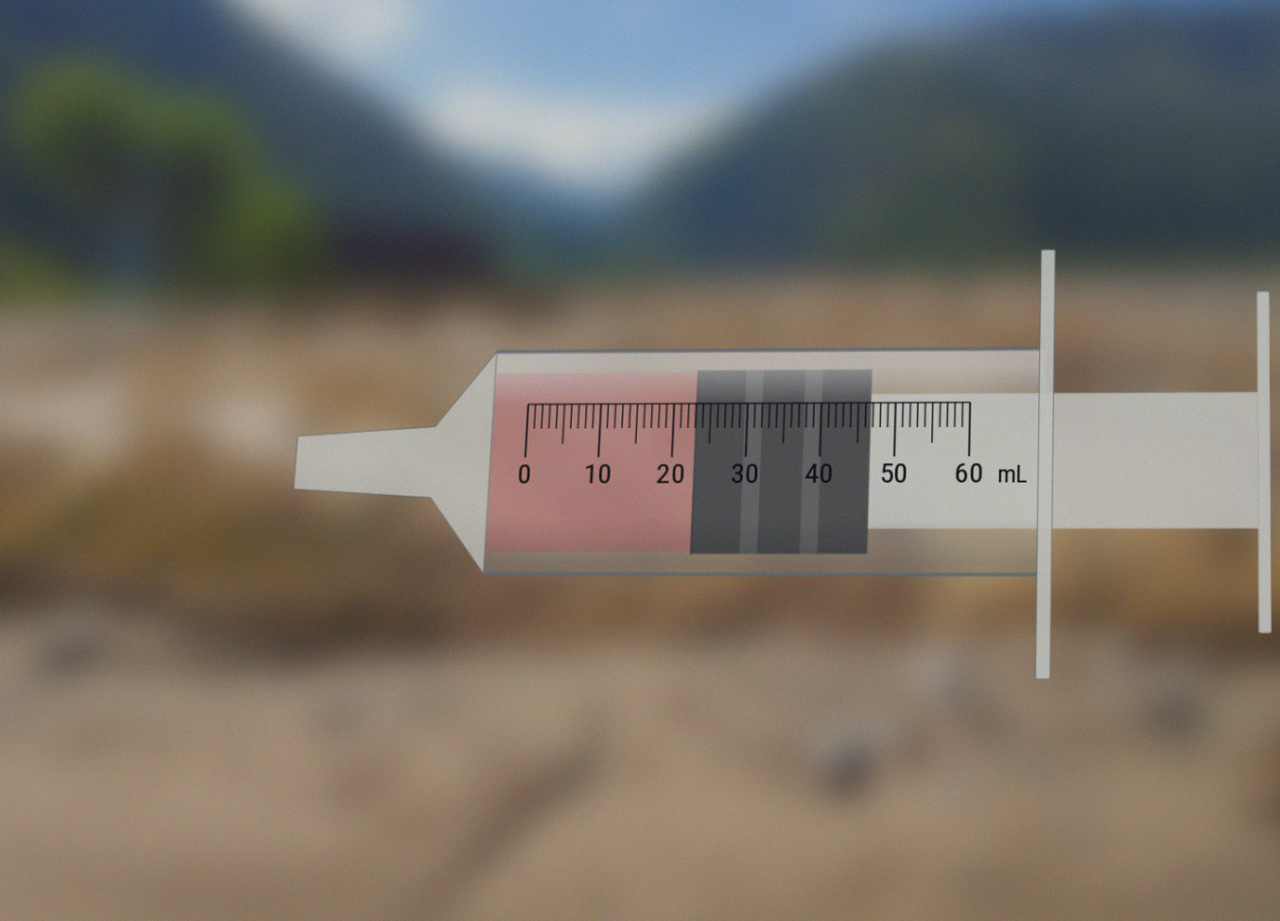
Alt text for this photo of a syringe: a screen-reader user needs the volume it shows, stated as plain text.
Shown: 23 mL
